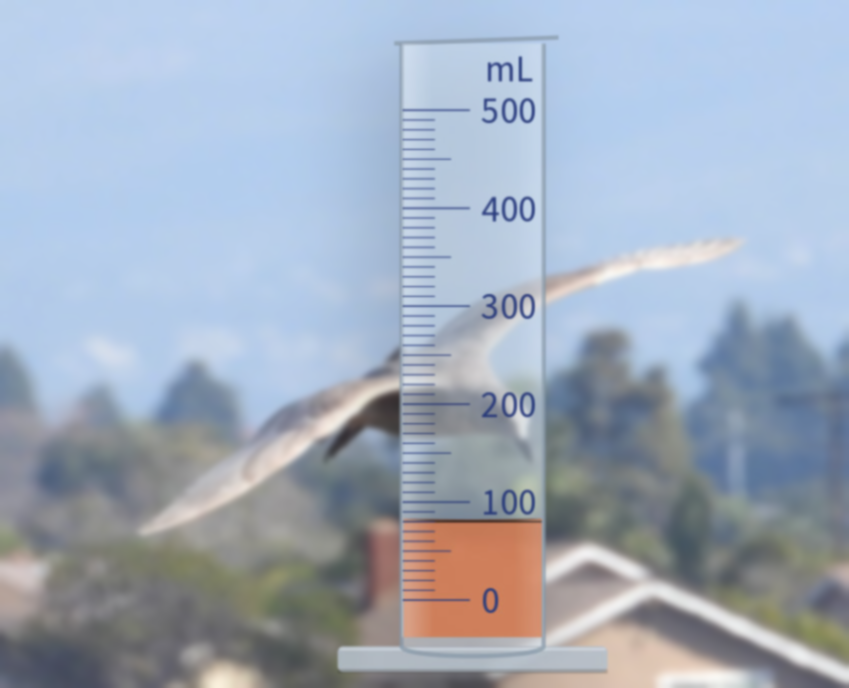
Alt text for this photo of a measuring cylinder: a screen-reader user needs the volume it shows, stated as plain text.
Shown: 80 mL
